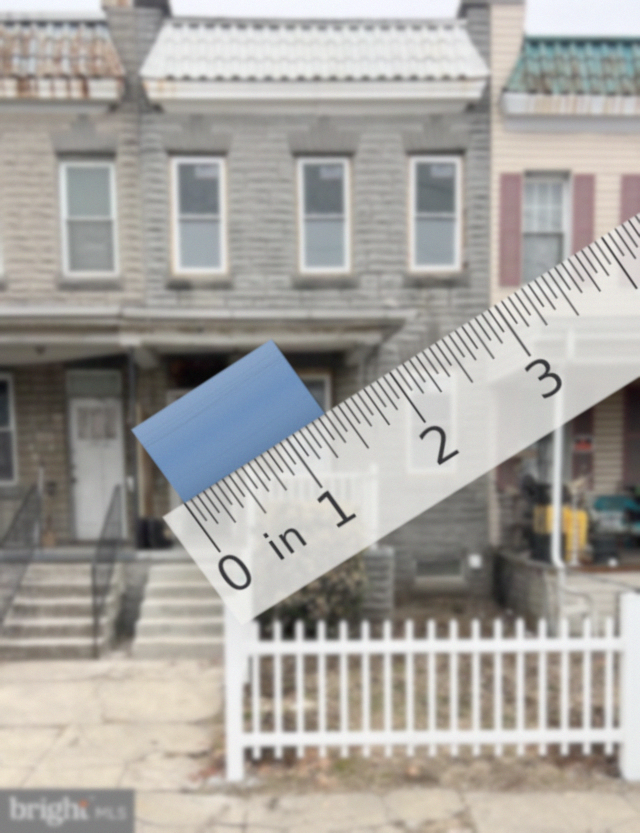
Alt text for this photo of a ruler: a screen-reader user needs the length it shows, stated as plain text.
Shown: 1.375 in
